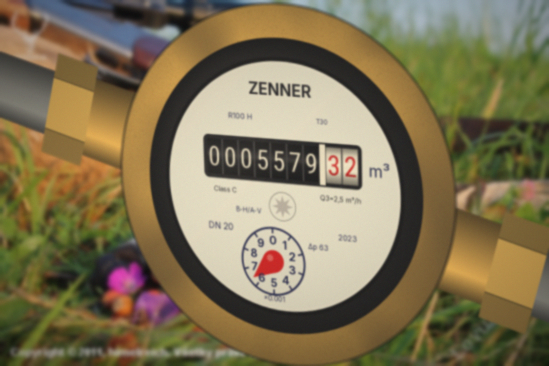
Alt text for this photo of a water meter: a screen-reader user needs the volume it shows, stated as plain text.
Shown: 5579.326 m³
